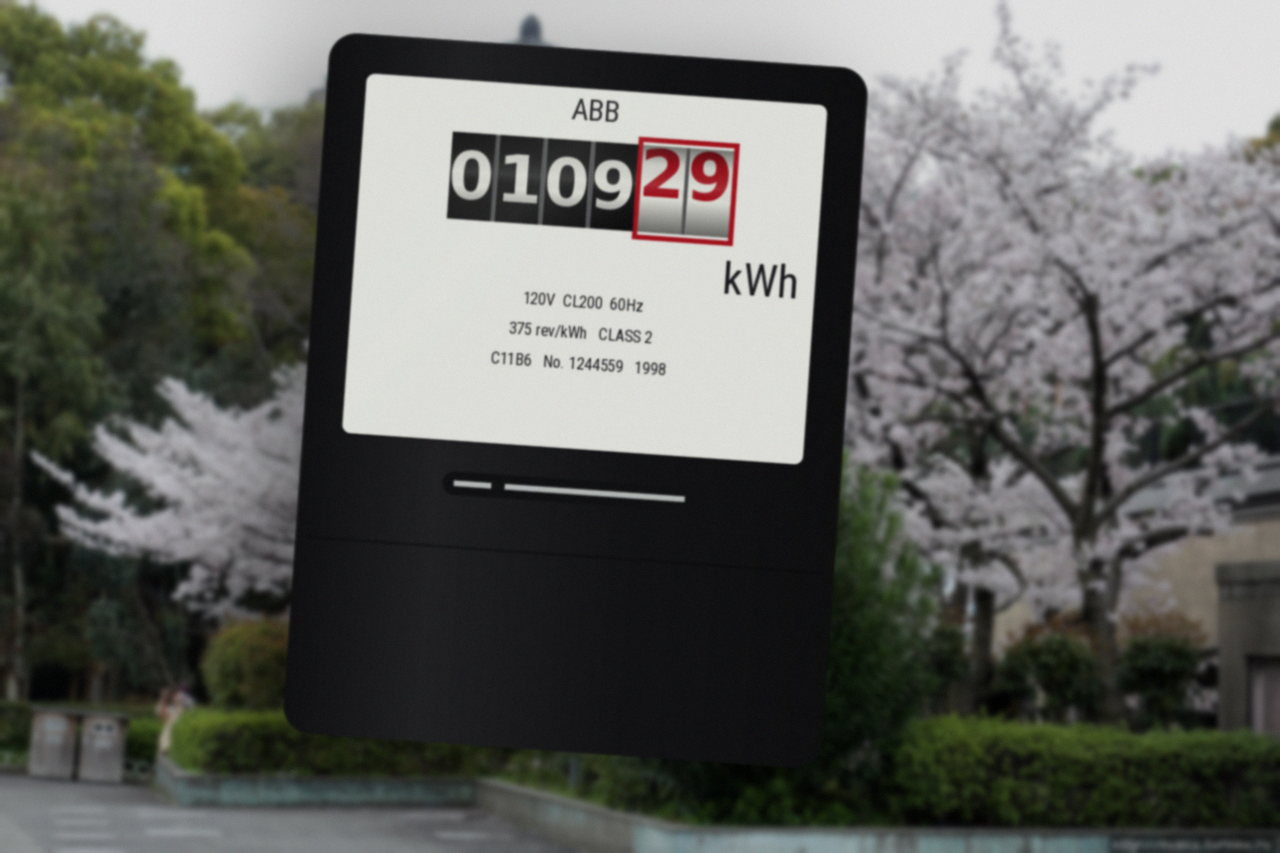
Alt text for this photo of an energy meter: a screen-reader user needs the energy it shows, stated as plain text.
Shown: 109.29 kWh
